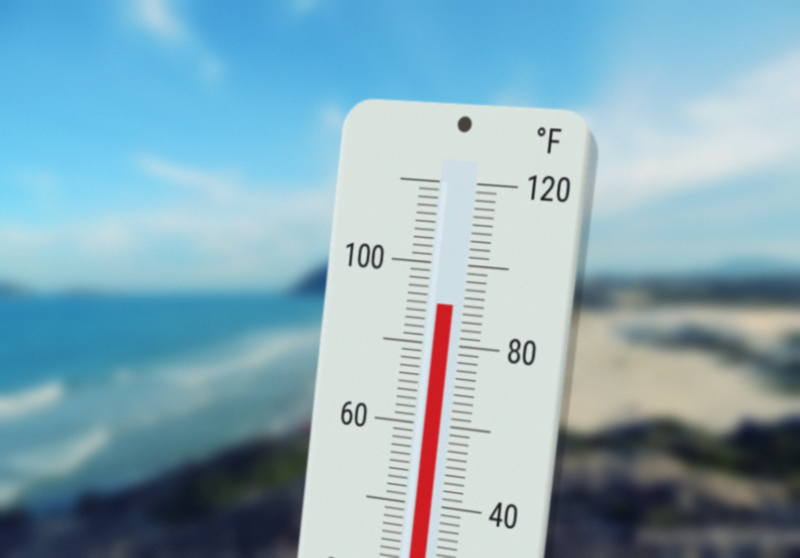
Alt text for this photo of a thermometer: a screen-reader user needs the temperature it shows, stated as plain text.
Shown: 90 °F
